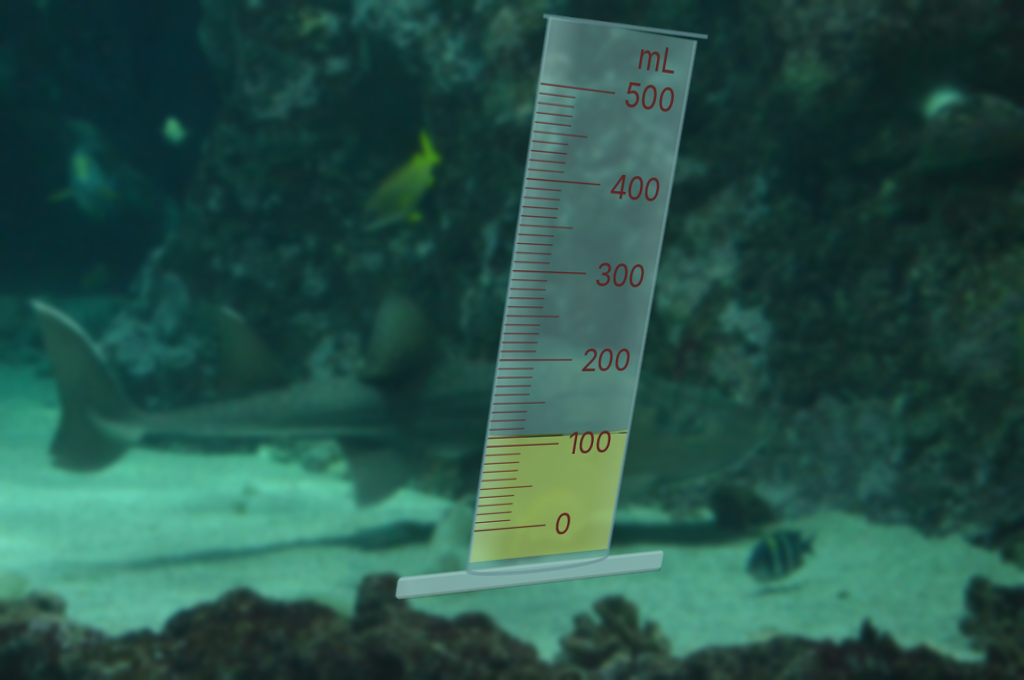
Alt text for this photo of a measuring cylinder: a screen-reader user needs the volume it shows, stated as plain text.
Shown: 110 mL
